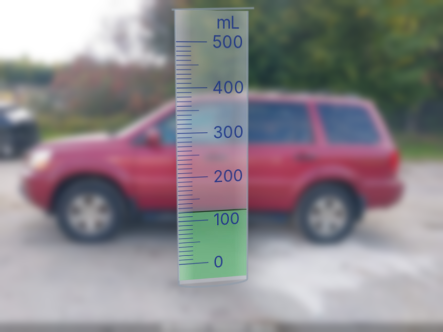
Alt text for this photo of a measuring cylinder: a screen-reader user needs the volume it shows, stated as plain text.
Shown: 120 mL
